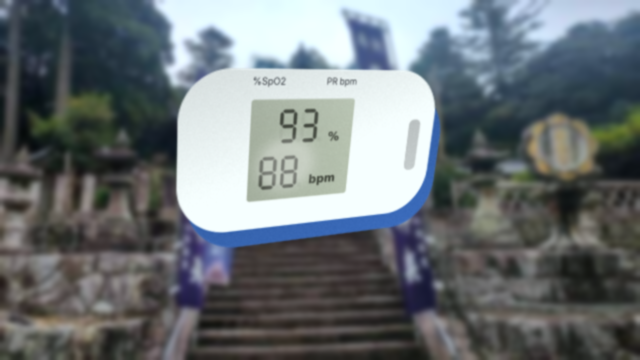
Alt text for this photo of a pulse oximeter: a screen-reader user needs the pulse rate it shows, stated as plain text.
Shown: 88 bpm
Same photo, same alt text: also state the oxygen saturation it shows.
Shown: 93 %
